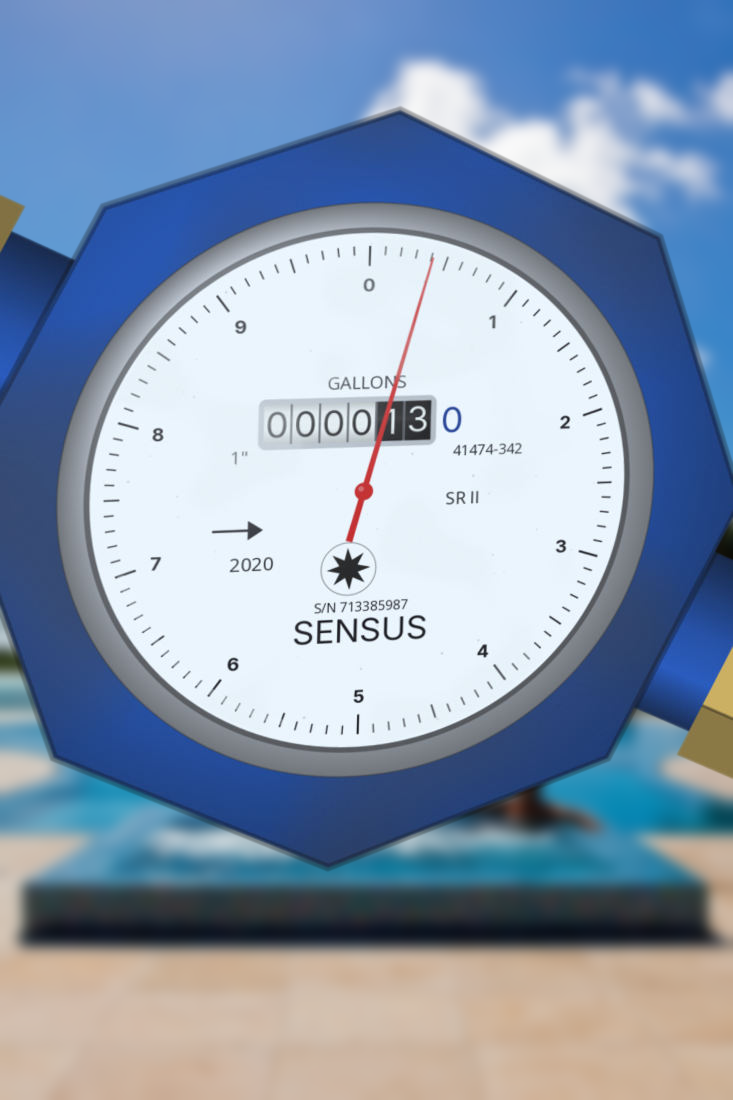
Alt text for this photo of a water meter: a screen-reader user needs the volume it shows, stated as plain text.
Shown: 130.4 gal
